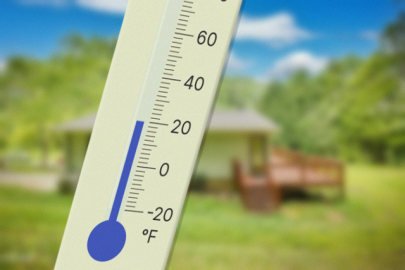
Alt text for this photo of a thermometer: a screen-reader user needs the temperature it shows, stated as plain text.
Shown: 20 °F
